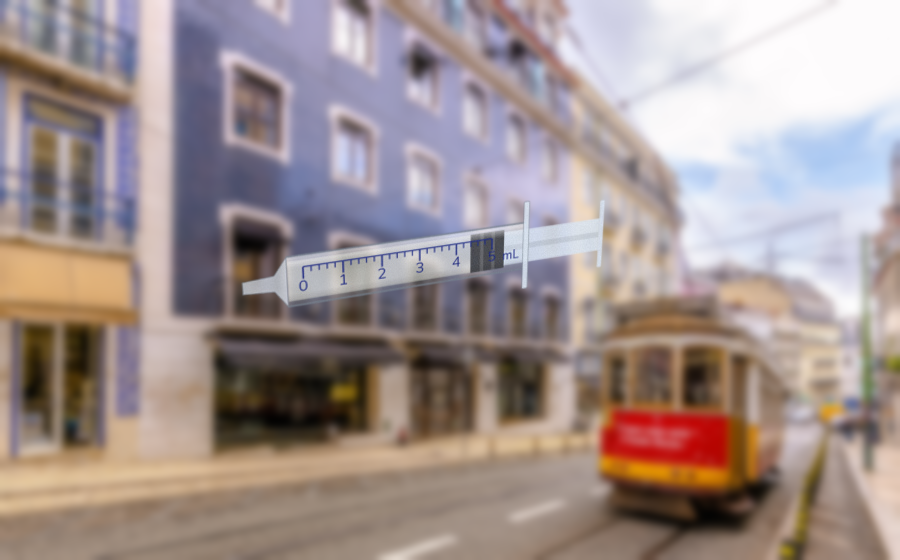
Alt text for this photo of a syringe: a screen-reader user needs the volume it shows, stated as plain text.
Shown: 4.4 mL
